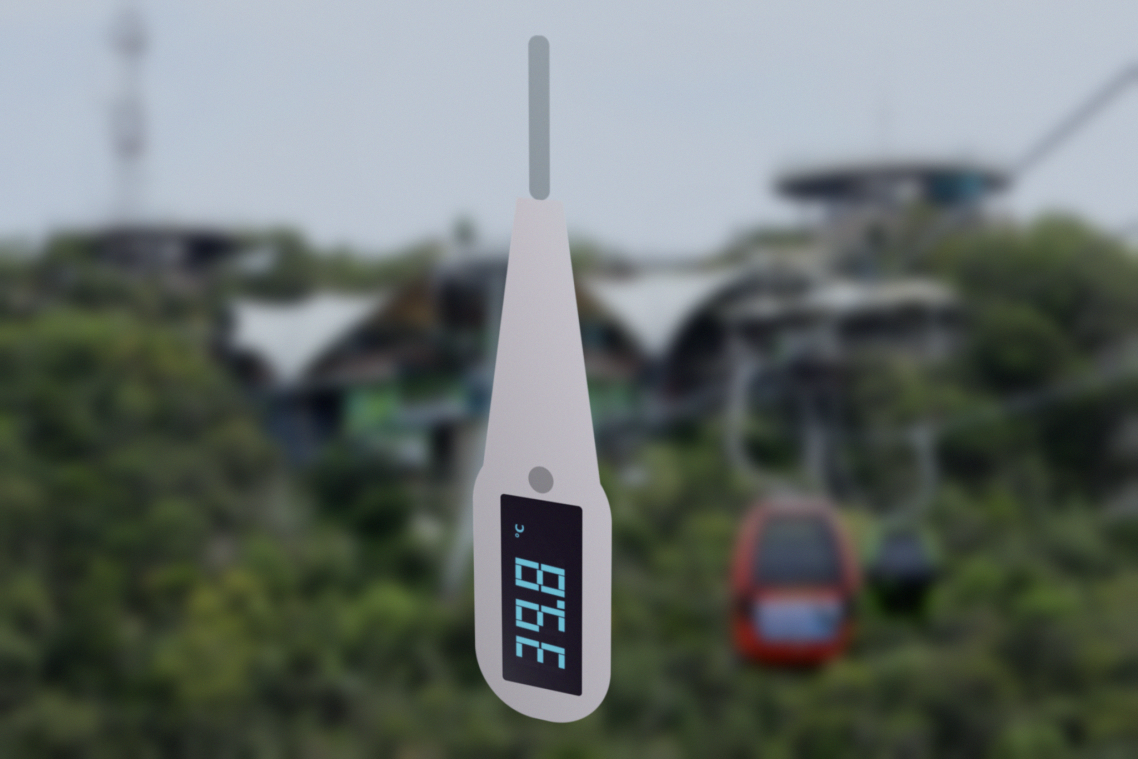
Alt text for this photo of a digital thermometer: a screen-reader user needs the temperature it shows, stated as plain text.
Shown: 39.8 °C
